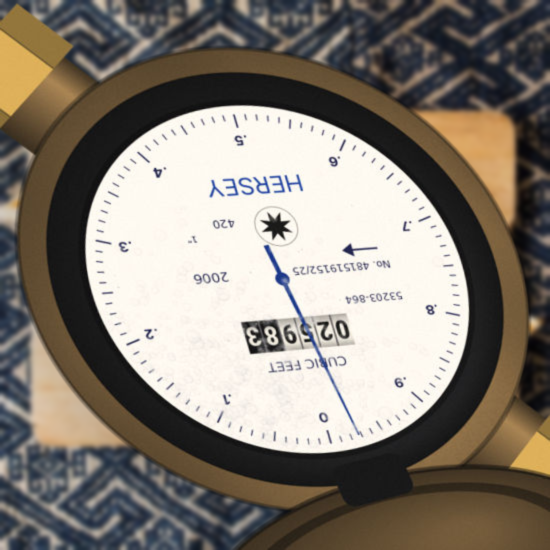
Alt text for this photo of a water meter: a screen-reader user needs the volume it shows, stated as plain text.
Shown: 25982.97 ft³
